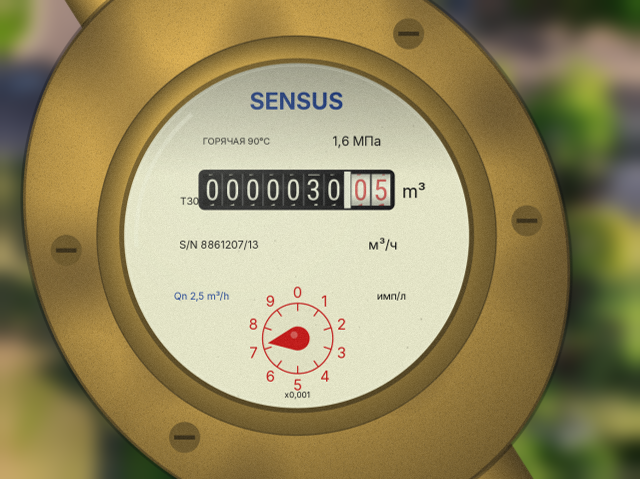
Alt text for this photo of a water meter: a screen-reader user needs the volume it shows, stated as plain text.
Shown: 30.057 m³
